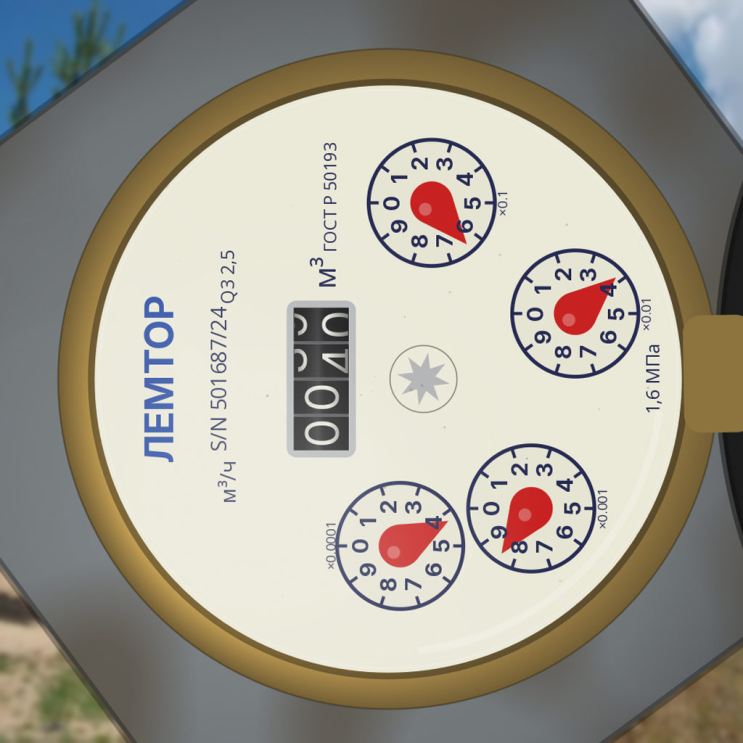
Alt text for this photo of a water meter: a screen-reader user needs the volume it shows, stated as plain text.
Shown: 39.6384 m³
